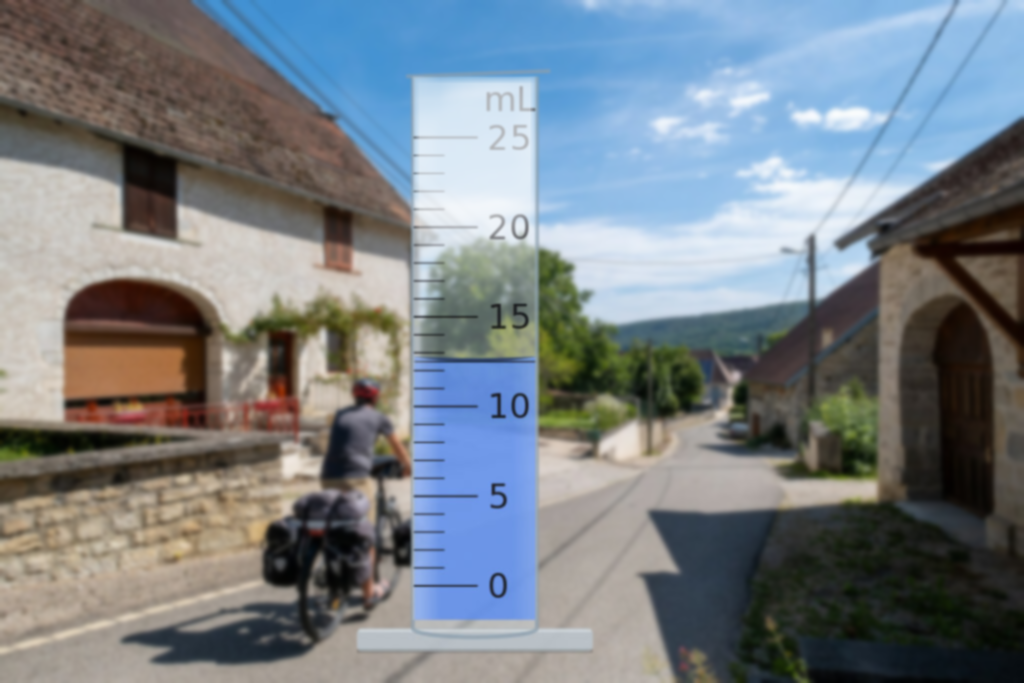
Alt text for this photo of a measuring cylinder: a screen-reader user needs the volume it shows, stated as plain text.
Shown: 12.5 mL
